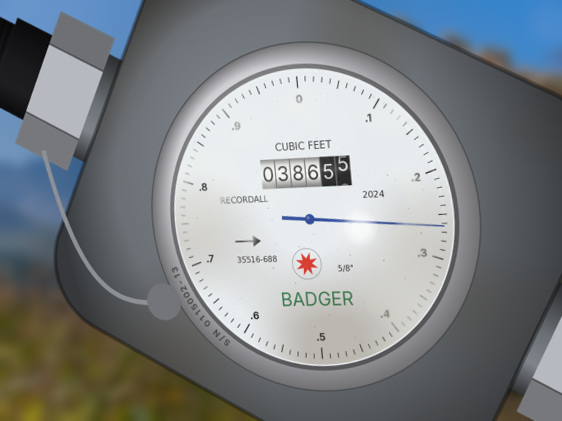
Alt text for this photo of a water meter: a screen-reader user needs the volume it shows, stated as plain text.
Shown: 38655.26 ft³
